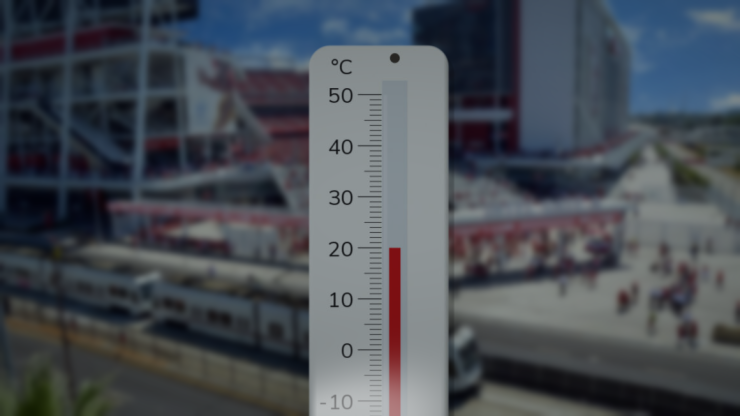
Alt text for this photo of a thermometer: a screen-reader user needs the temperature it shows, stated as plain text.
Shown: 20 °C
